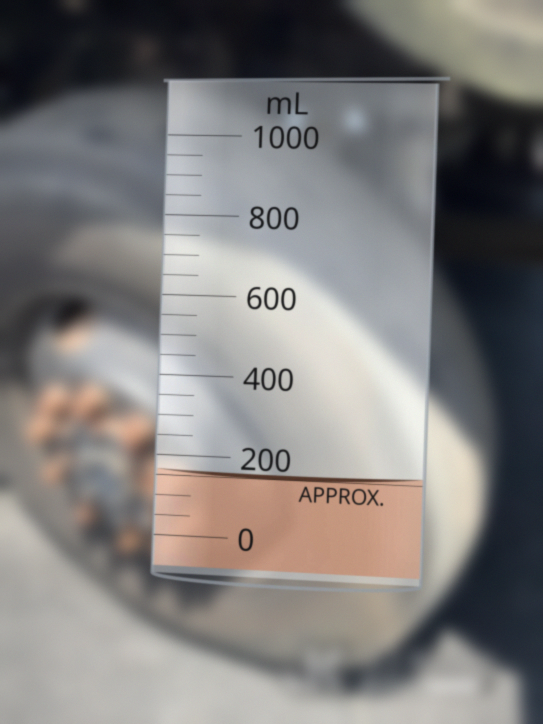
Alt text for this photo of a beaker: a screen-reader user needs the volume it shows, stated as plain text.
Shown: 150 mL
